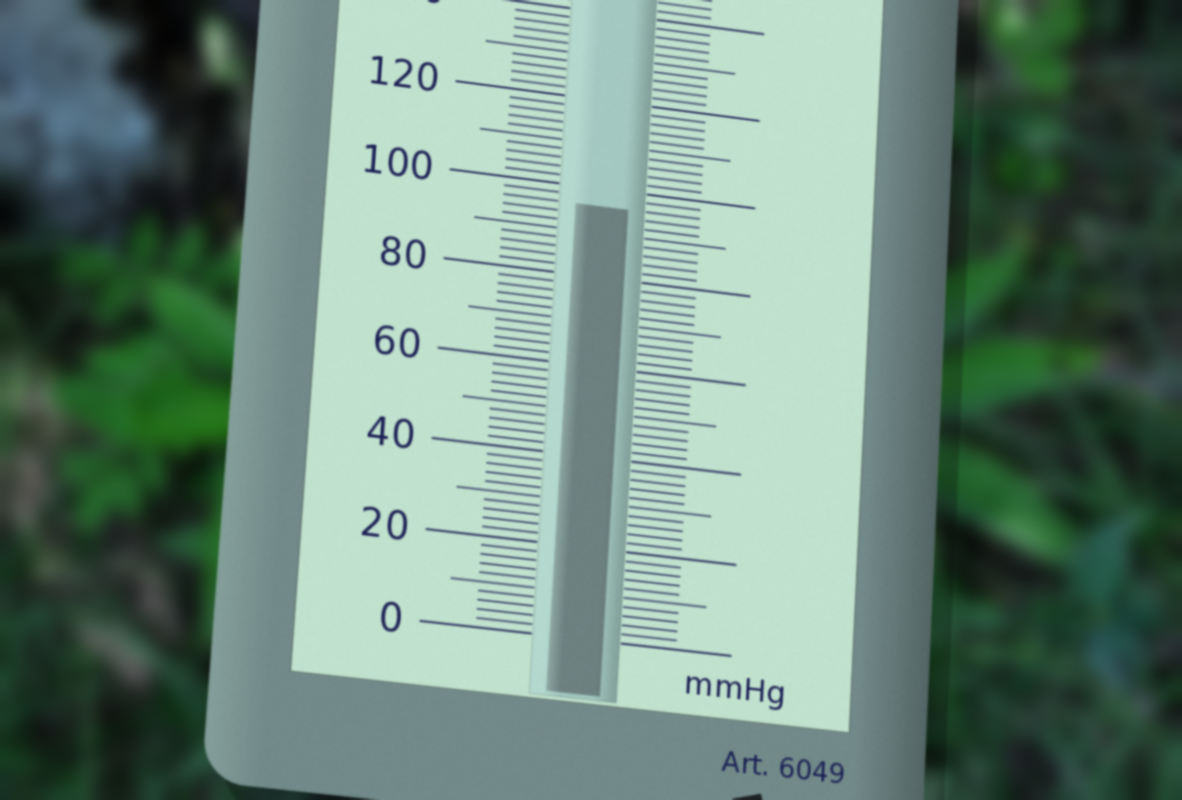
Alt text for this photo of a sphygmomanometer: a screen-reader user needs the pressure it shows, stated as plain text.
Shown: 96 mmHg
